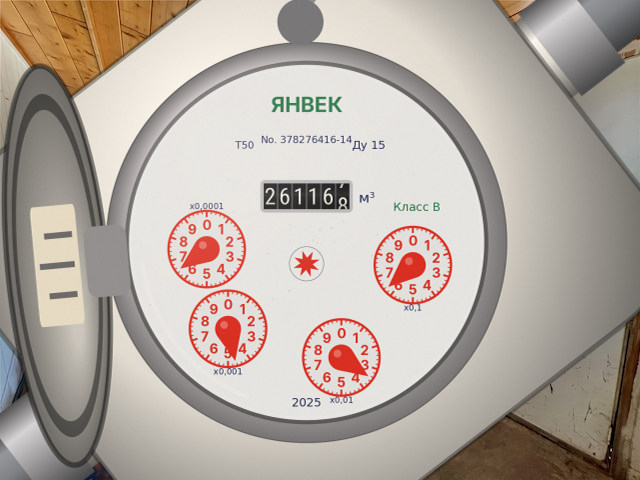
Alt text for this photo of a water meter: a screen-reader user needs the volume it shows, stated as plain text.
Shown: 261167.6346 m³
